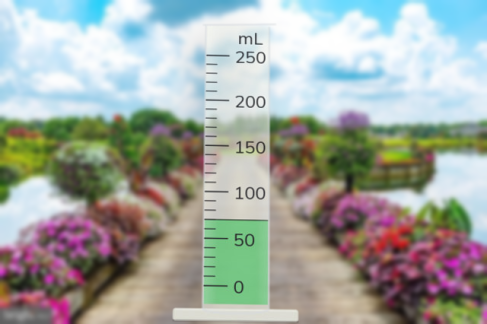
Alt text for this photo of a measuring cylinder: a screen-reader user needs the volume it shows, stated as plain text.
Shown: 70 mL
